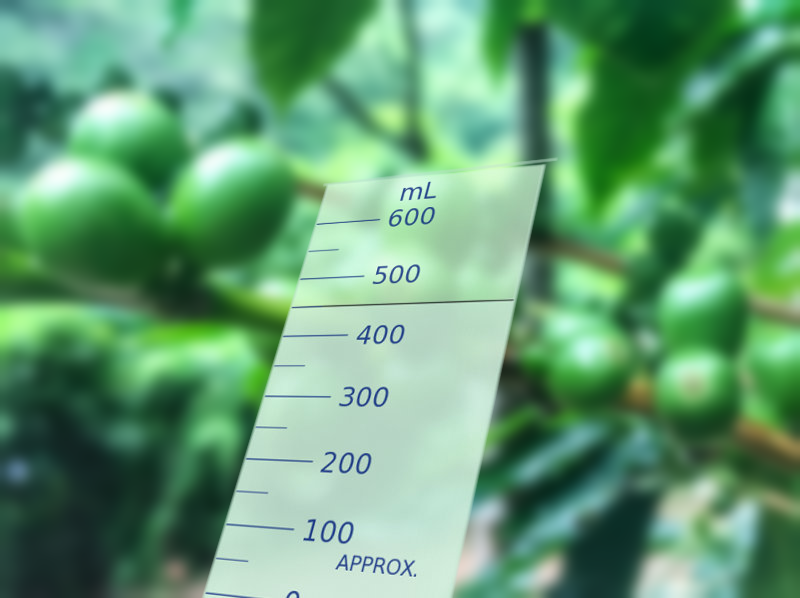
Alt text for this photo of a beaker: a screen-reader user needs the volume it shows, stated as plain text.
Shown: 450 mL
